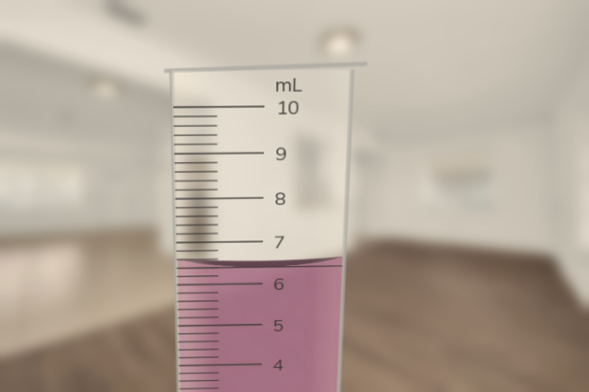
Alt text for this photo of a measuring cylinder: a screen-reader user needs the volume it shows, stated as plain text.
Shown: 6.4 mL
